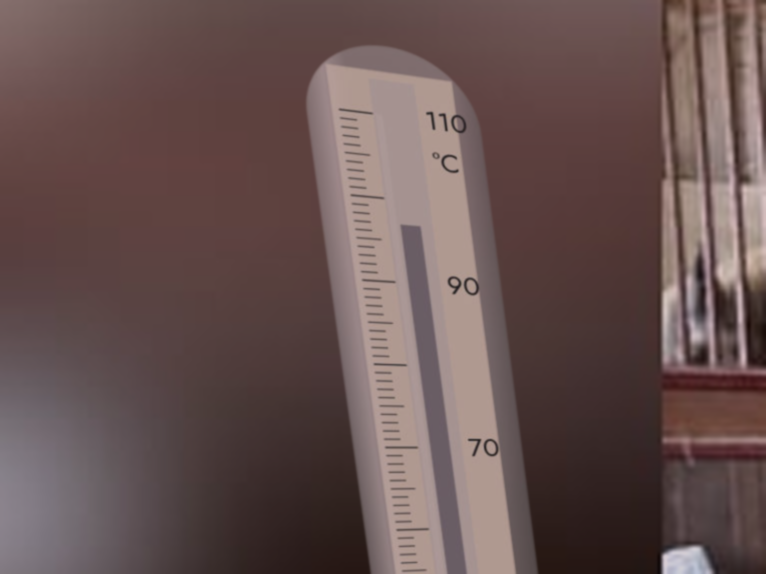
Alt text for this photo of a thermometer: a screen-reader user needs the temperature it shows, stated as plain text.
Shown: 97 °C
